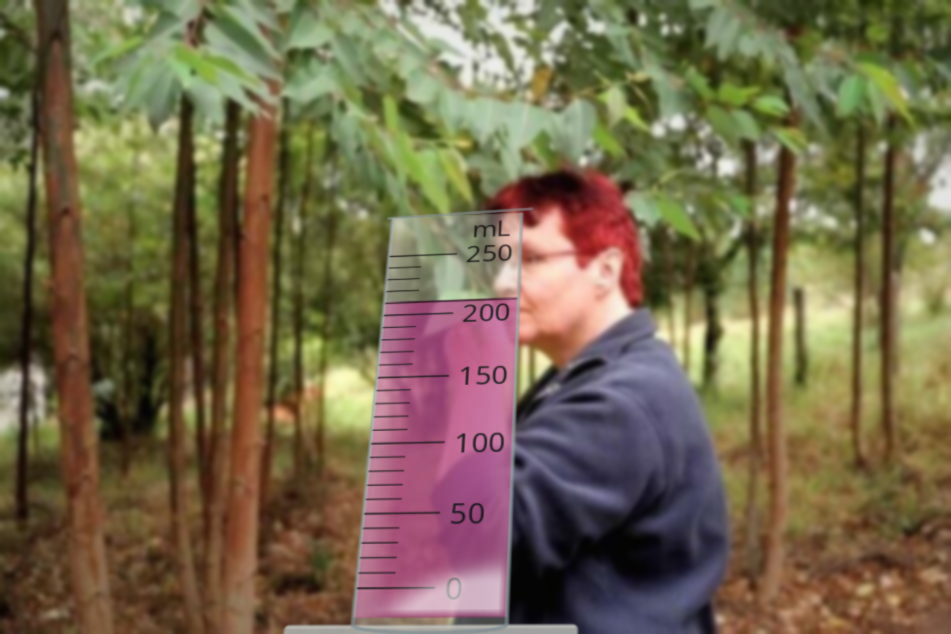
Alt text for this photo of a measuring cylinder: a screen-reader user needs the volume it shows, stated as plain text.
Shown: 210 mL
